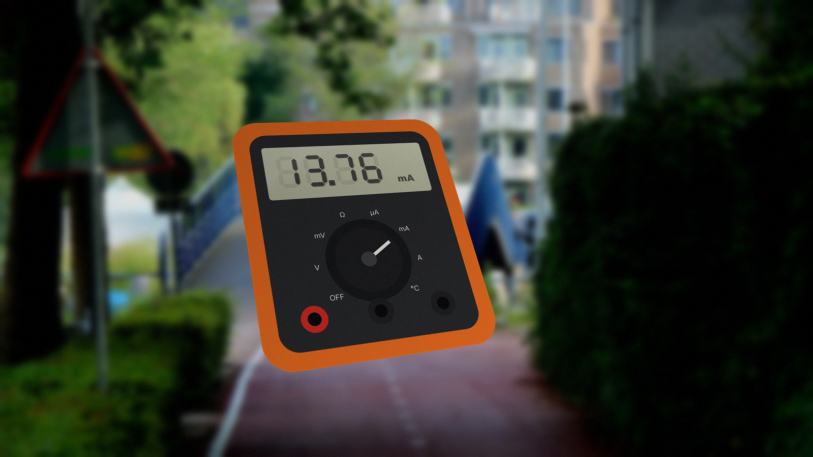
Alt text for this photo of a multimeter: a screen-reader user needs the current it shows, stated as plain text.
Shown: 13.76 mA
